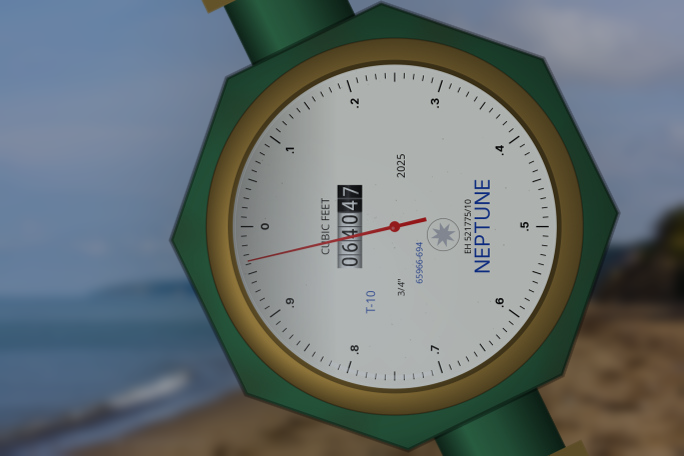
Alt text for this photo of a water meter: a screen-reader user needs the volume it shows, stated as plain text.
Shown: 64046.96 ft³
